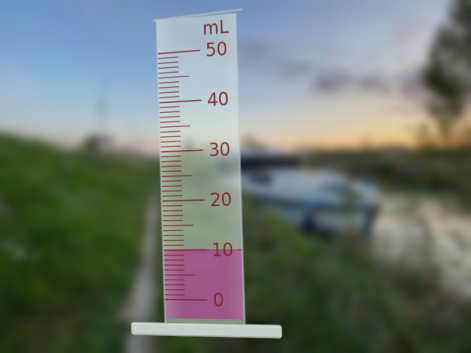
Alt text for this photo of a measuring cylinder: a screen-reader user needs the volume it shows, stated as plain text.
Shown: 10 mL
